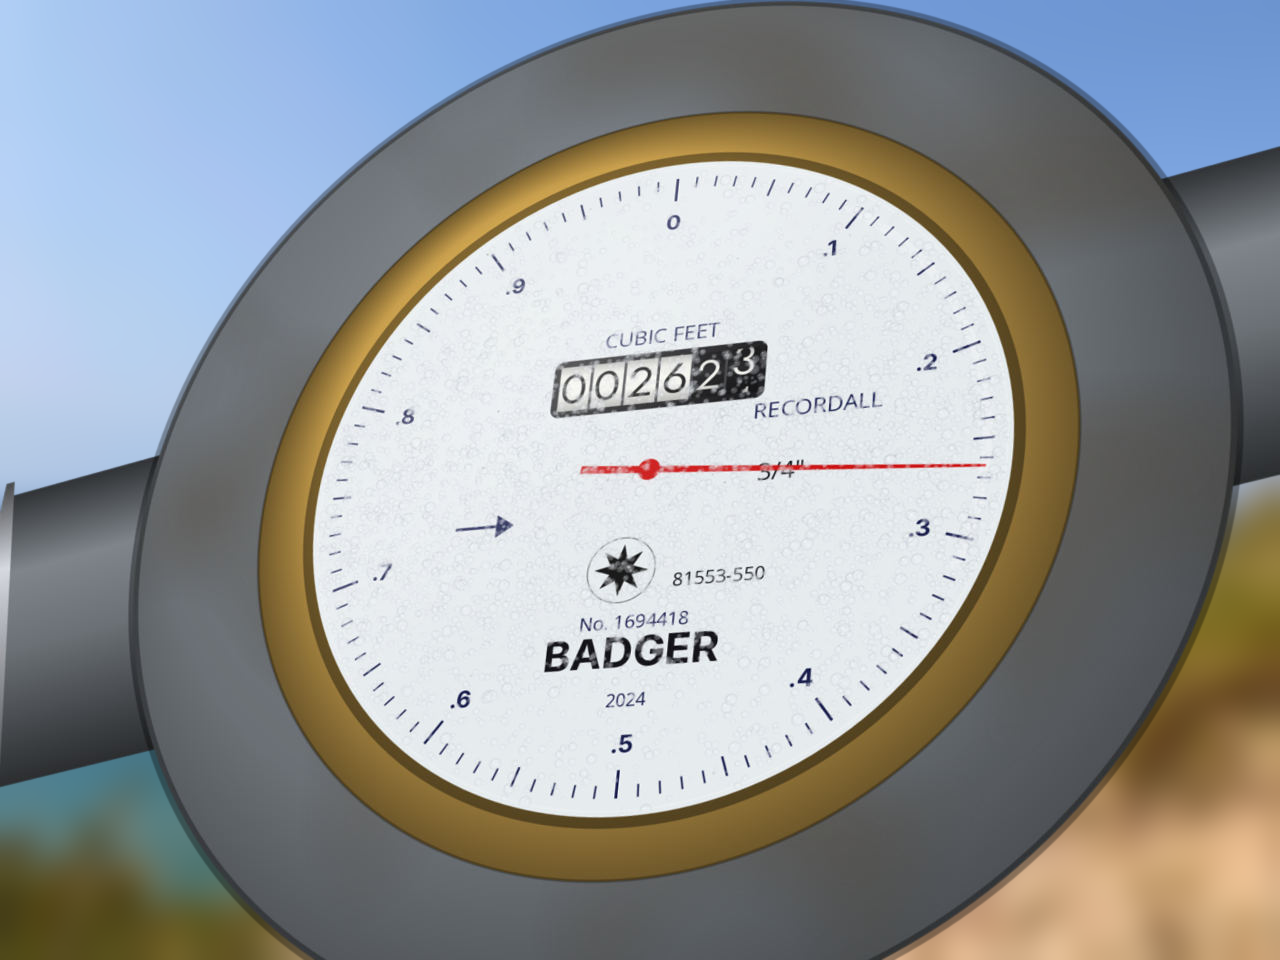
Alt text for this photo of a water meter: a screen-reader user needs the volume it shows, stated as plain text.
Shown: 2623.26 ft³
